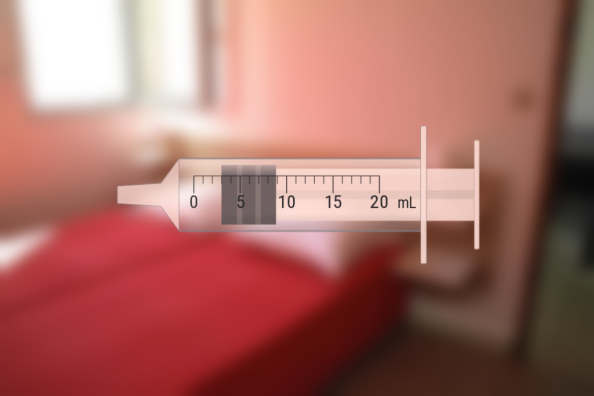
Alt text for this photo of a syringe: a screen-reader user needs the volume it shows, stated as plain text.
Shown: 3 mL
